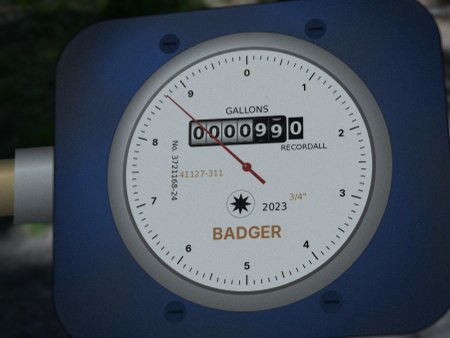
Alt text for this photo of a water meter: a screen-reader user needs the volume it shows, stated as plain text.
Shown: 988.7 gal
